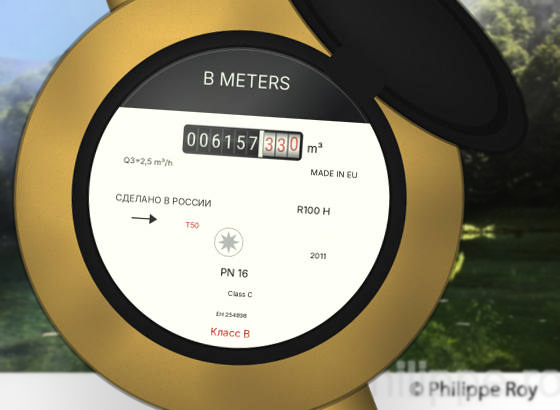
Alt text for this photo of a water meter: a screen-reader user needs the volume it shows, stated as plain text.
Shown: 6157.330 m³
